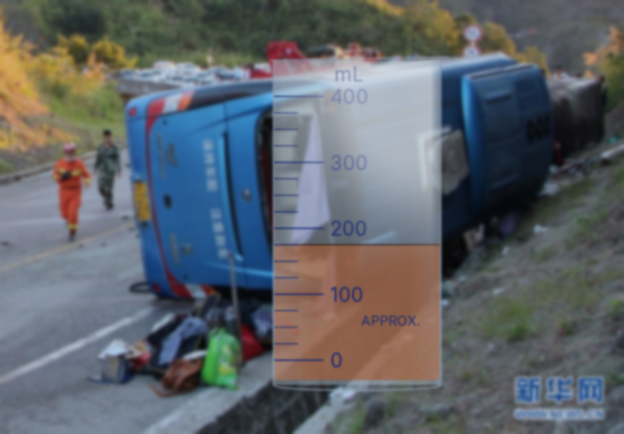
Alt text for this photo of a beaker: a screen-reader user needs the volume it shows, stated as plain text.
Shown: 175 mL
